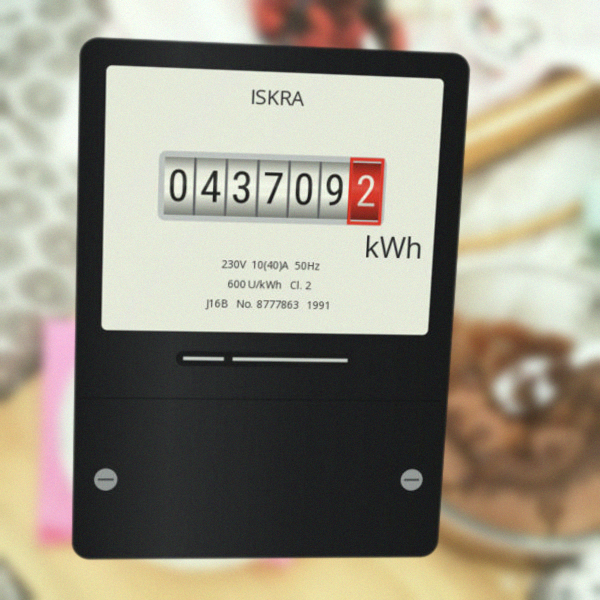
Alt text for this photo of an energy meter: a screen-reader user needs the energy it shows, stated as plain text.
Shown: 43709.2 kWh
